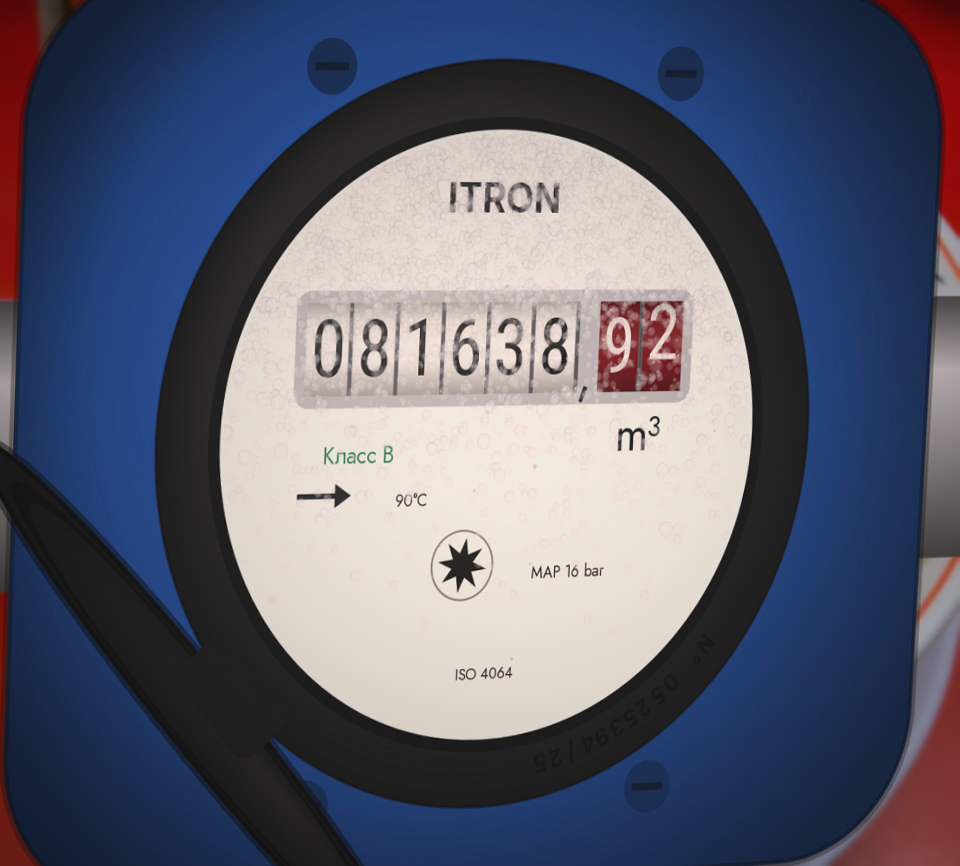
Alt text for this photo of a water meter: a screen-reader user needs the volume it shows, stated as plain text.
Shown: 81638.92 m³
